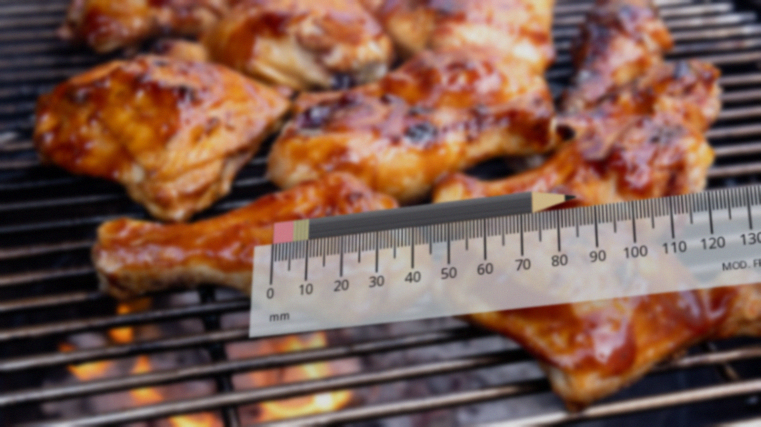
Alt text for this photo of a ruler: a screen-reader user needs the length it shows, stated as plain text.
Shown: 85 mm
